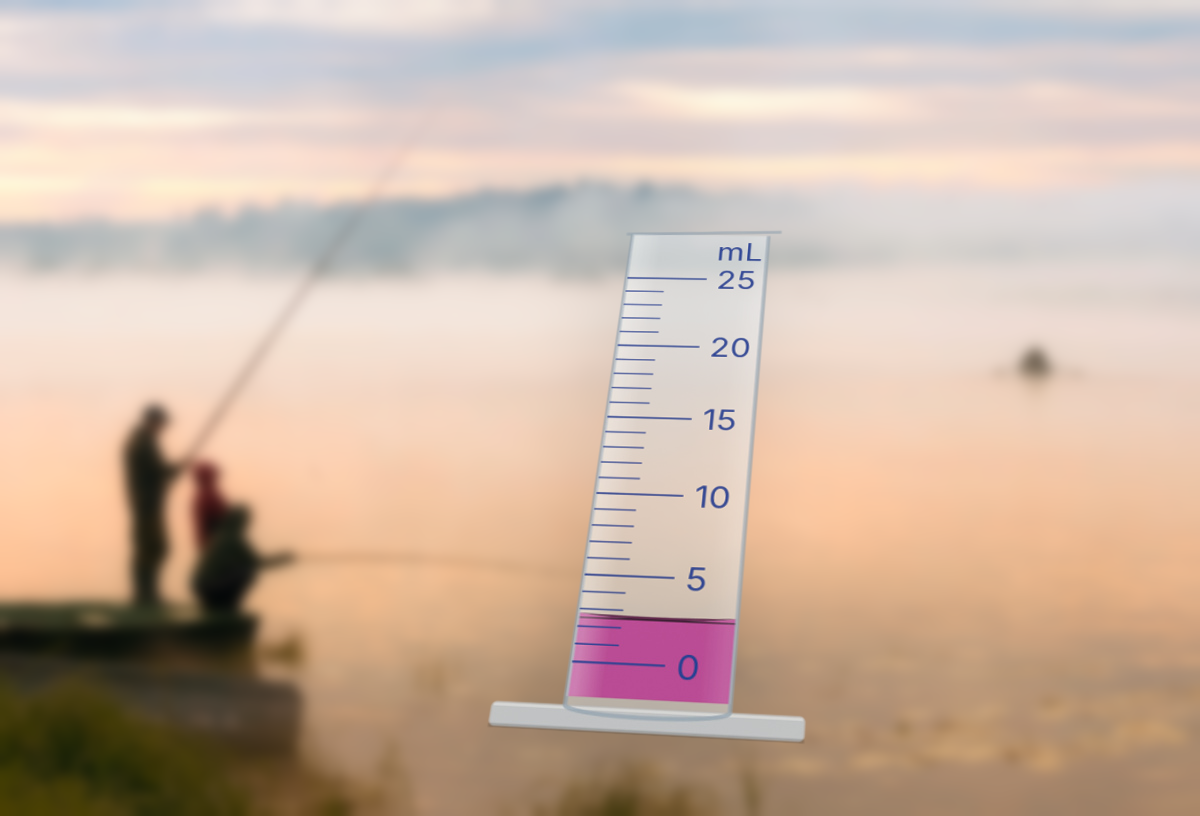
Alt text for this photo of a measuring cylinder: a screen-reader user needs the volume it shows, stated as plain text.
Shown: 2.5 mL
